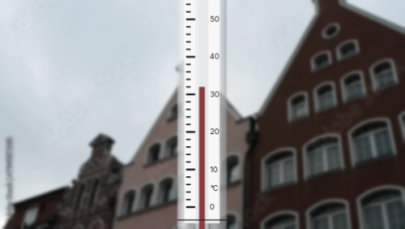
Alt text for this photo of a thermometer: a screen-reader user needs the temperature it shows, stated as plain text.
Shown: 32 °C
